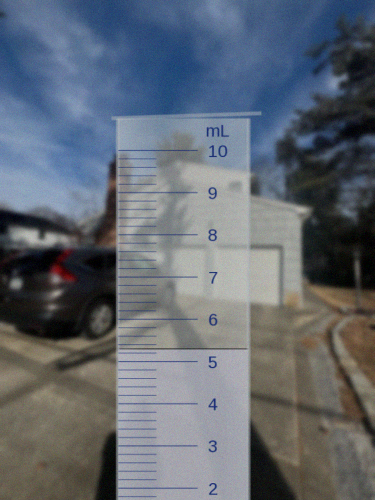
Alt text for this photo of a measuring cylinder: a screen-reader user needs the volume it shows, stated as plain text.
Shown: 5.3 mL
